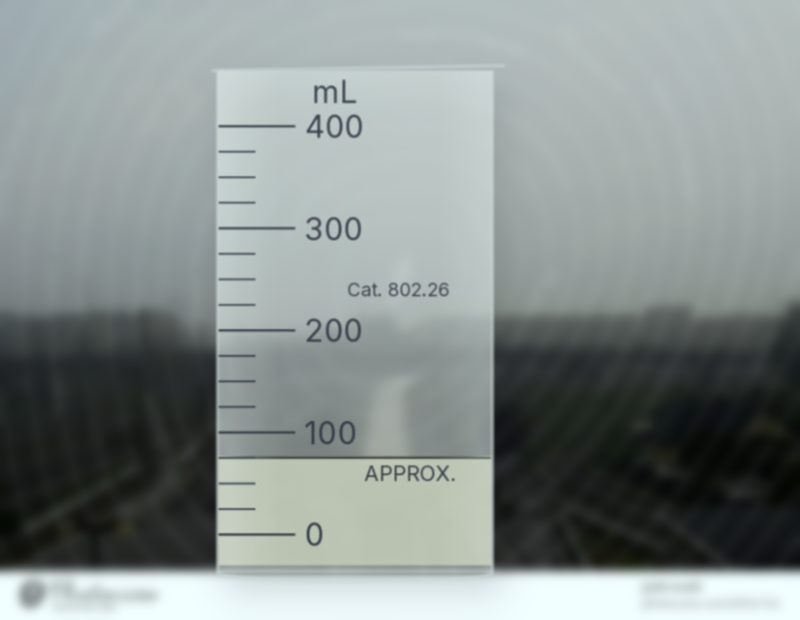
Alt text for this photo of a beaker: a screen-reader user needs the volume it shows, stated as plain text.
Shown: 75 mL
